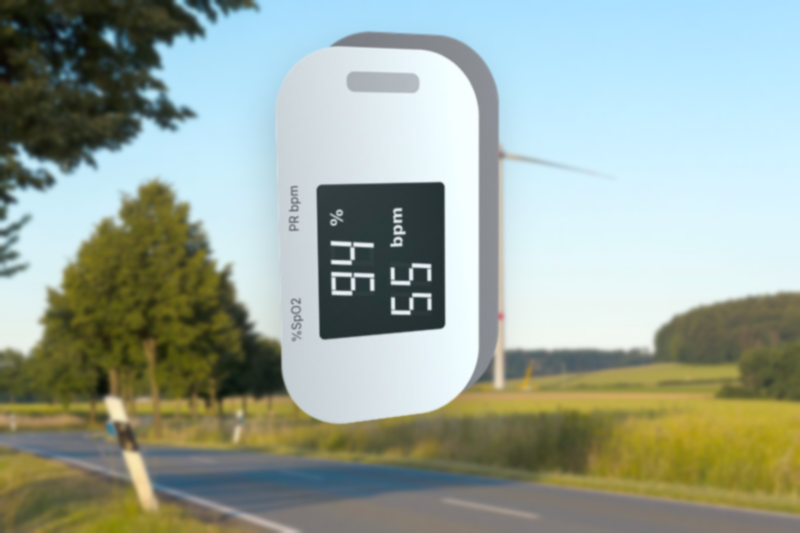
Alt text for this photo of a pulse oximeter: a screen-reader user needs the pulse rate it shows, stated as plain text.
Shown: 55 bpm
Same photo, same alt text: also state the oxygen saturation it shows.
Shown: 94 %
